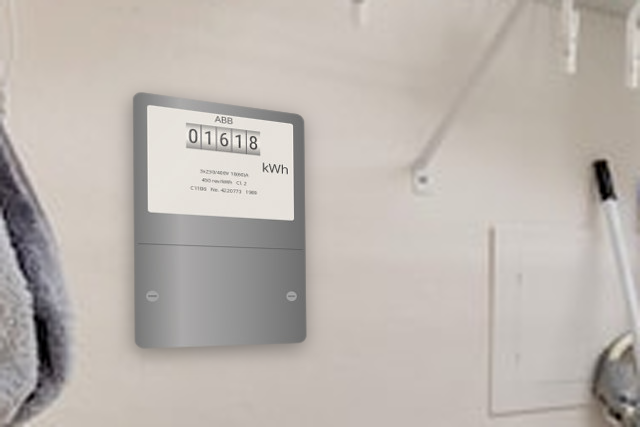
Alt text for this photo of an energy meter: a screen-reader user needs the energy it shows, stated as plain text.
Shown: 1618 kWh
